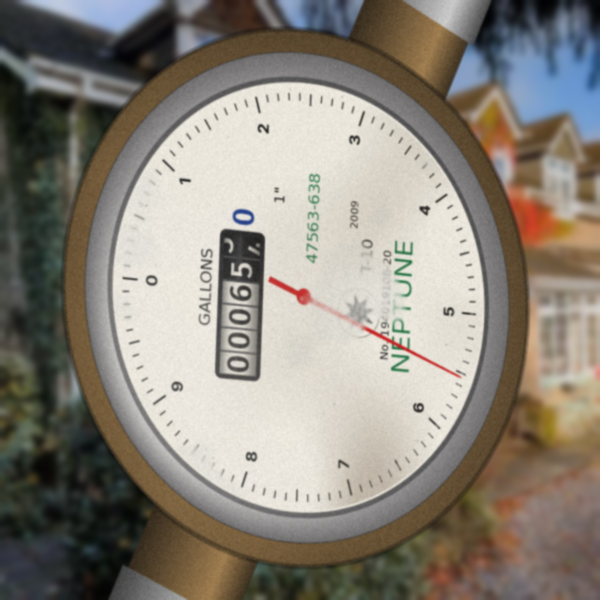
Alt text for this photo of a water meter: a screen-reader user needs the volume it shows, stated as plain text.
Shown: 6535.5 gal
